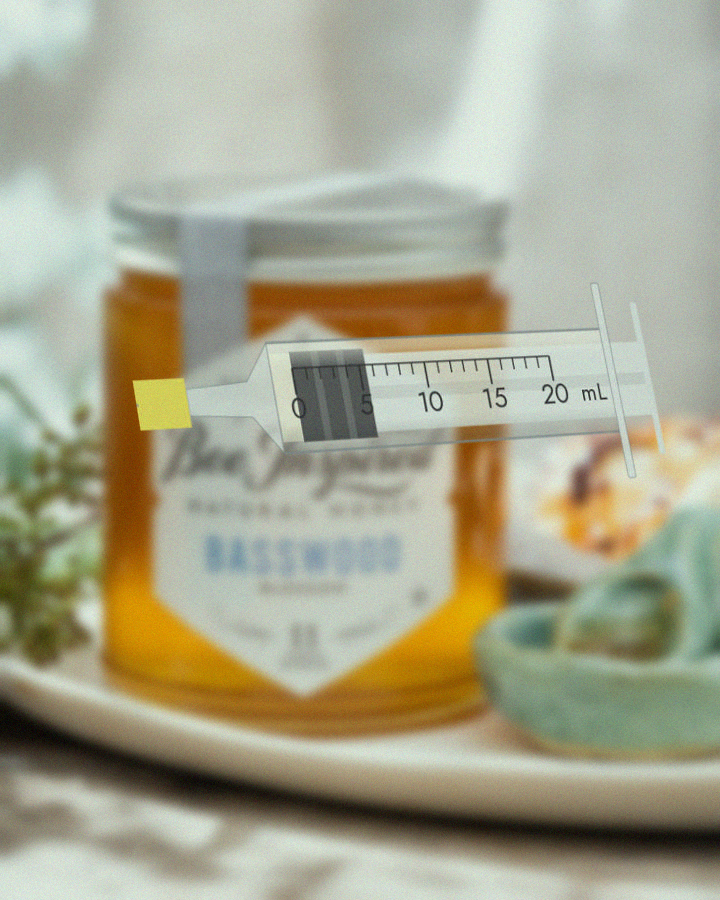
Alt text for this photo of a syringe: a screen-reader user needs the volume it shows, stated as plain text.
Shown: 0 mL
